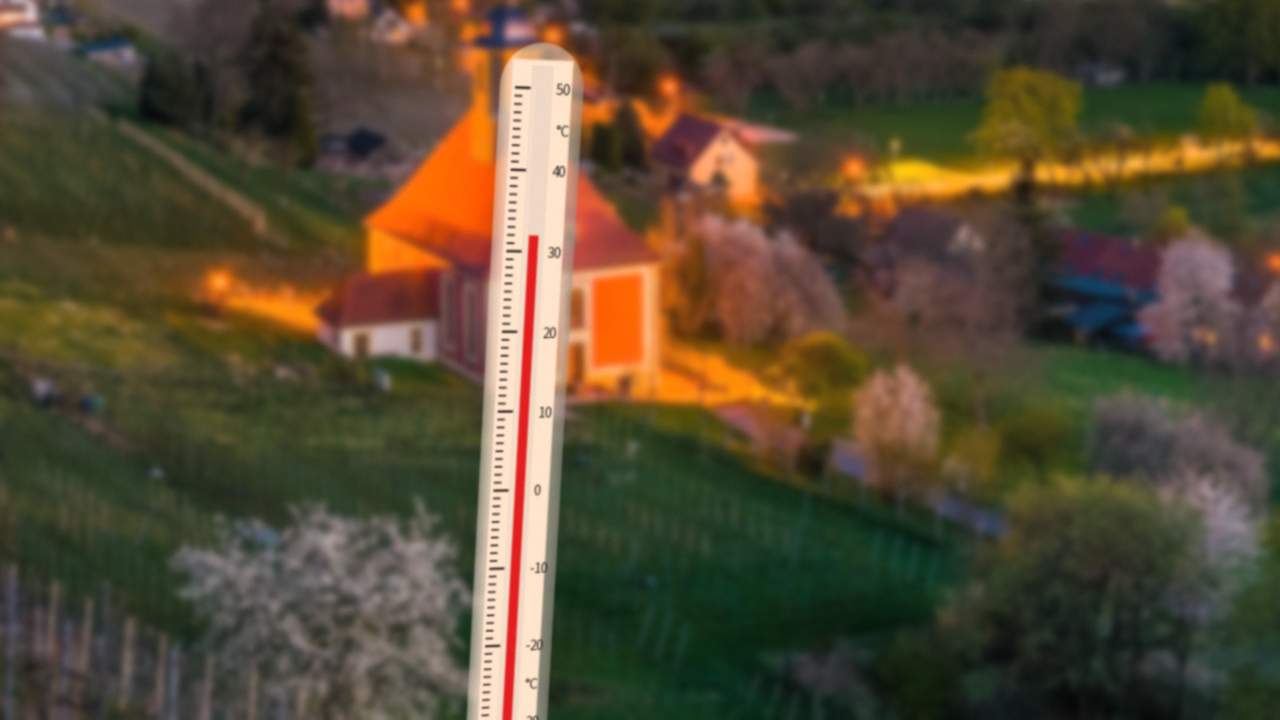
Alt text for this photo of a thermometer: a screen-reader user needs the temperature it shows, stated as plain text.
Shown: 32 °C
